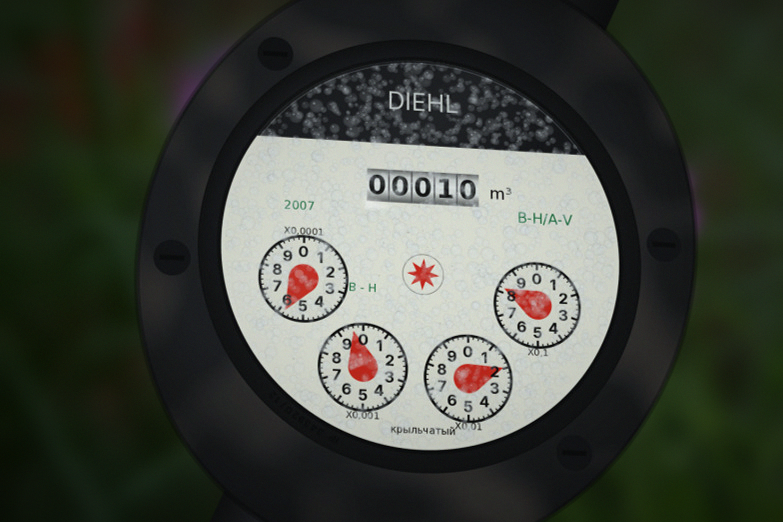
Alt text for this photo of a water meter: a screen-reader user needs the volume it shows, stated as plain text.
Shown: 10.8195 m³
